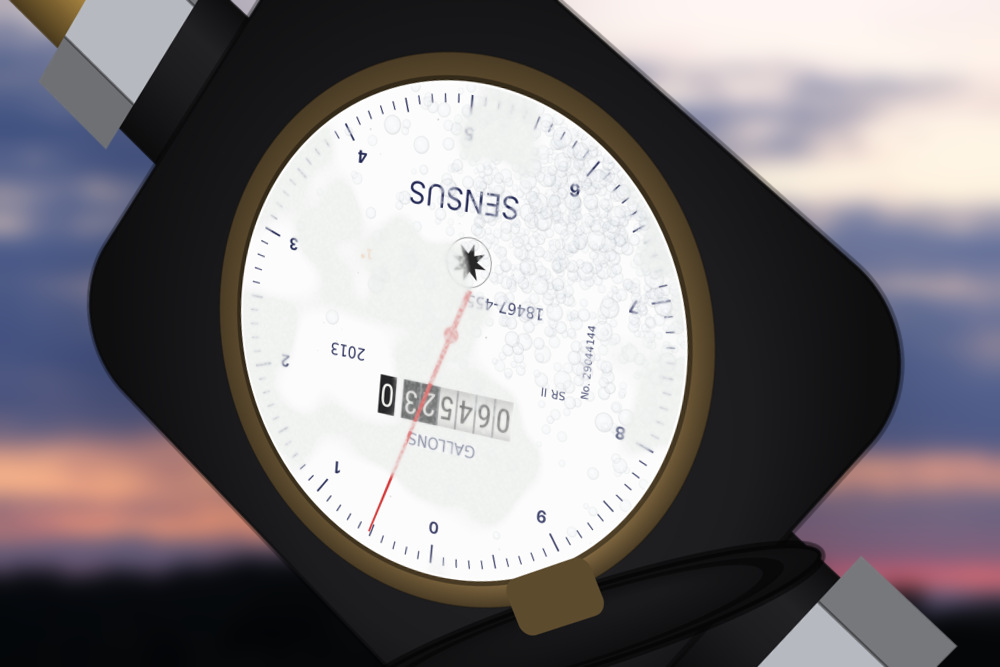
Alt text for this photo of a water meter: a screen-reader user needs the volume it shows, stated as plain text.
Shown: 645230.5 gal
